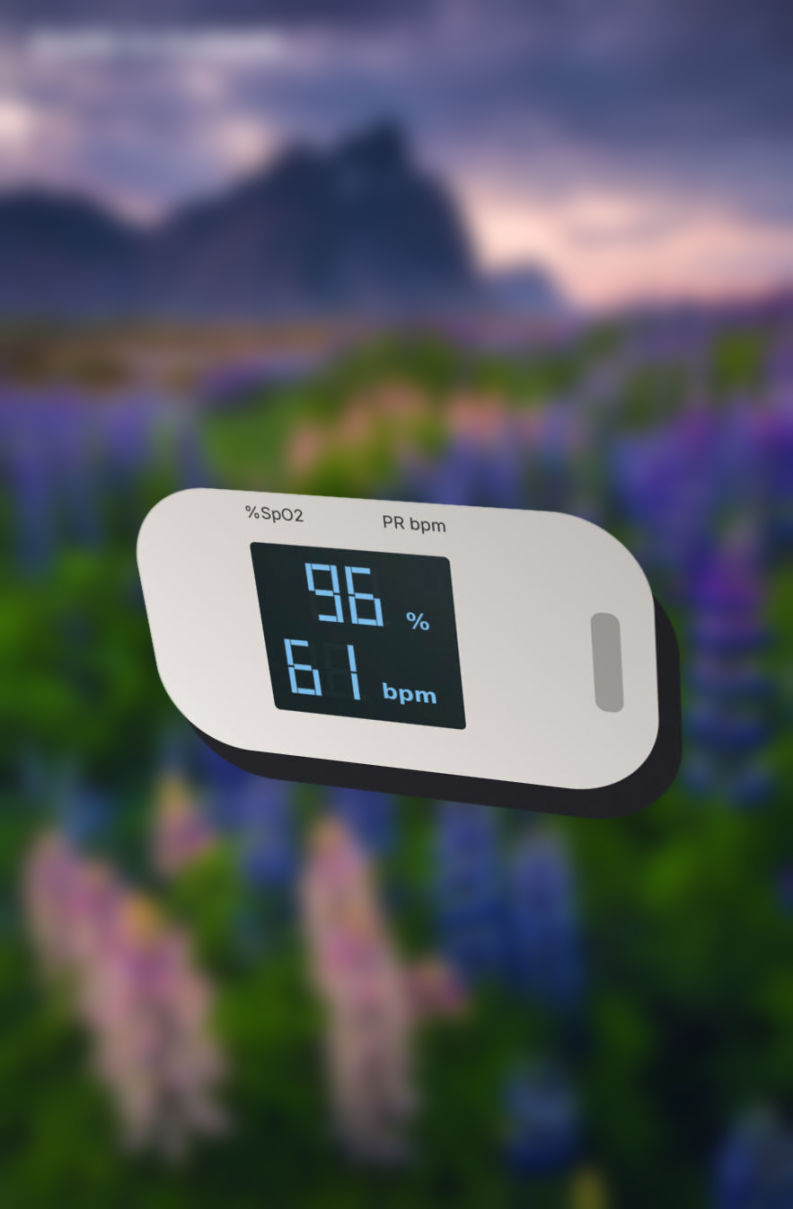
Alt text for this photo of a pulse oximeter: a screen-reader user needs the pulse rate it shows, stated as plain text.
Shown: 61 bpm
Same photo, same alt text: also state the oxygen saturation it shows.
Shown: 96 %
